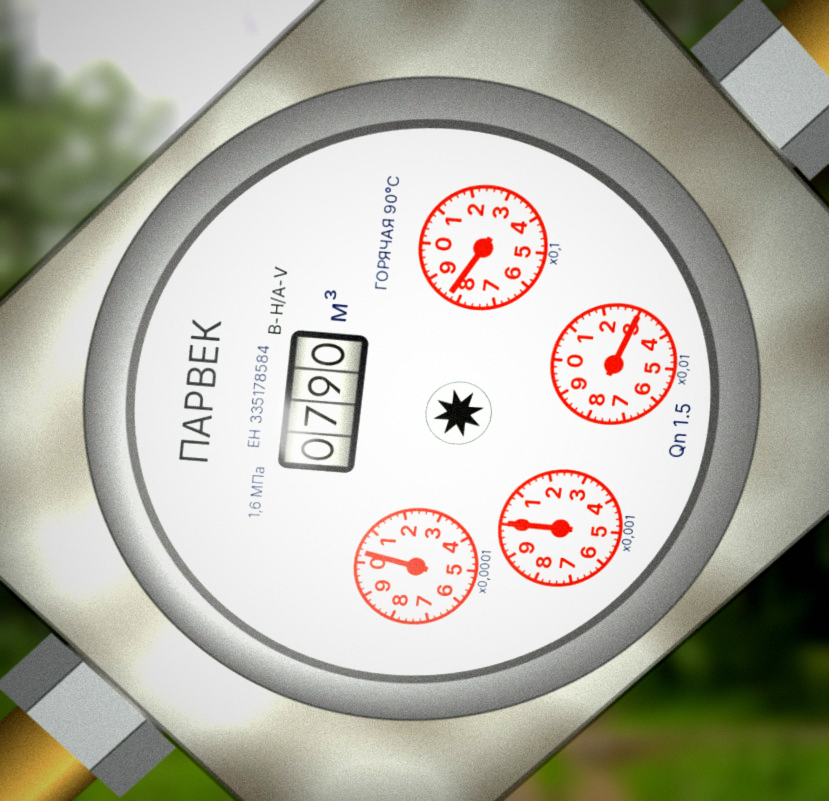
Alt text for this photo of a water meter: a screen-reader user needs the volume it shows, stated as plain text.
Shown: 790.8300 m³
